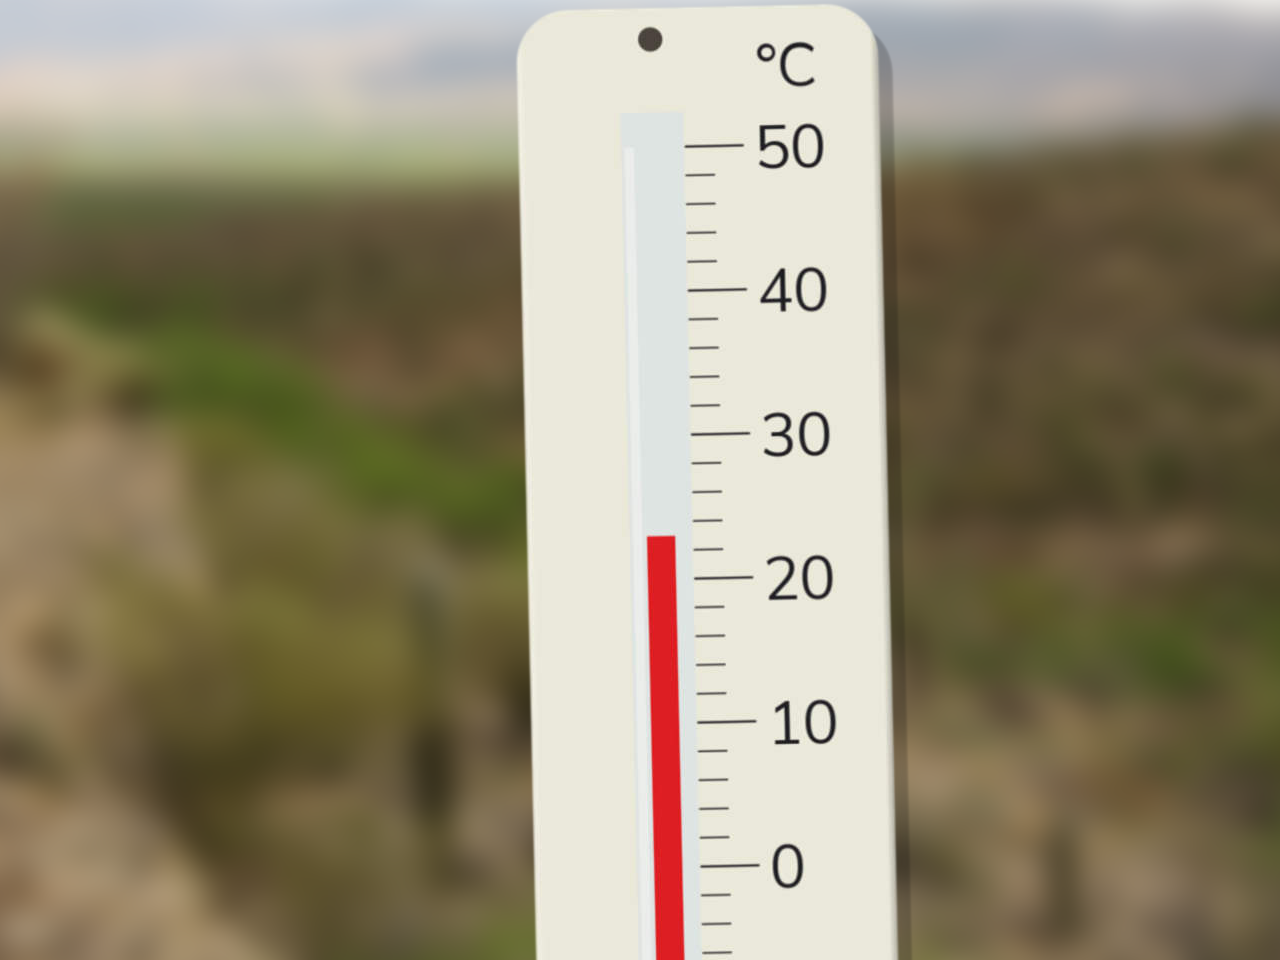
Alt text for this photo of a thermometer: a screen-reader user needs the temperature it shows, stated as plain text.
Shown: 23 °C
